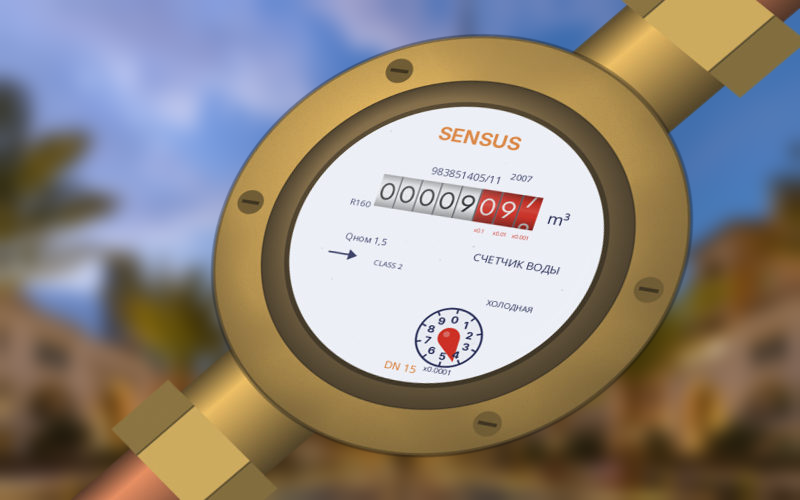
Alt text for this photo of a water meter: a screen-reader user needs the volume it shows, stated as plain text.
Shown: 9.0974 m³
